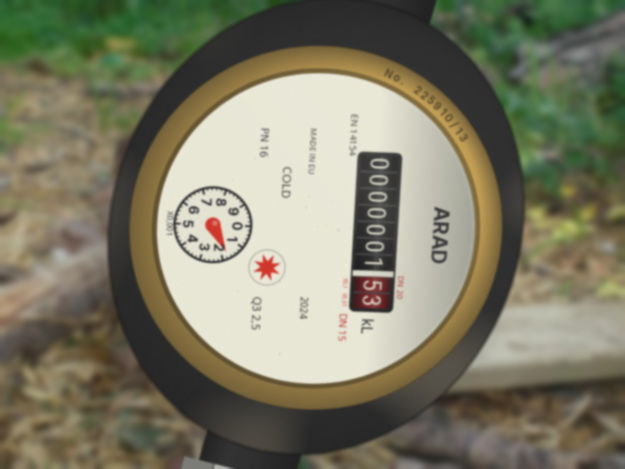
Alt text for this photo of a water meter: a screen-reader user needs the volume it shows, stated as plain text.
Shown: 1.531 kL
